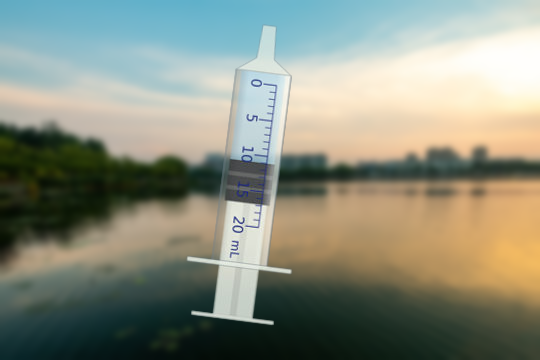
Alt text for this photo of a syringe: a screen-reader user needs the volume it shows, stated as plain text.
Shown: 11 mL
